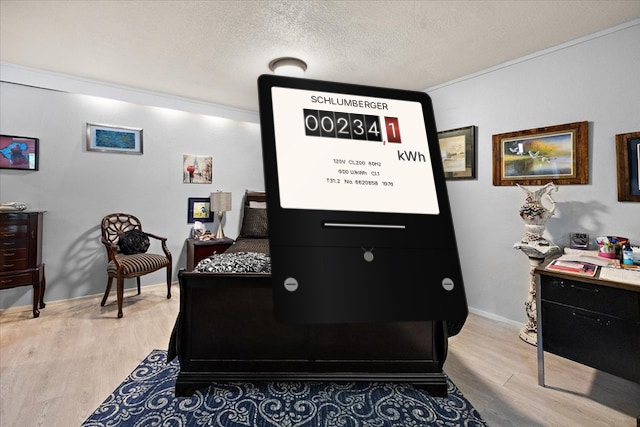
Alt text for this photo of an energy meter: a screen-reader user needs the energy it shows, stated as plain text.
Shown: 234.1 kWh
